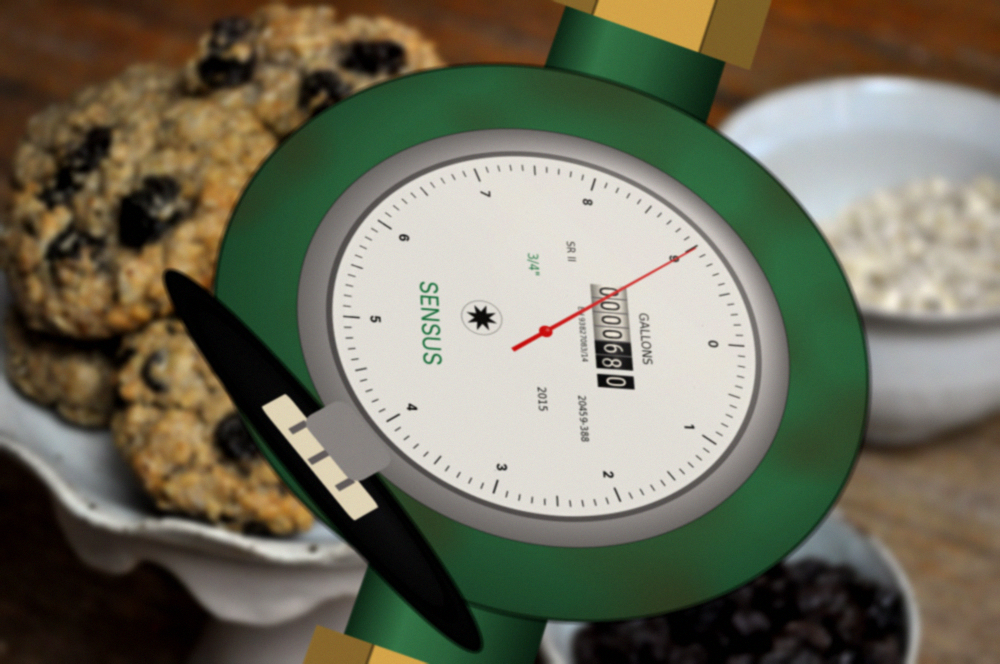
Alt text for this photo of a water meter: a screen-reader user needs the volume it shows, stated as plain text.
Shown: 679.0 gal
